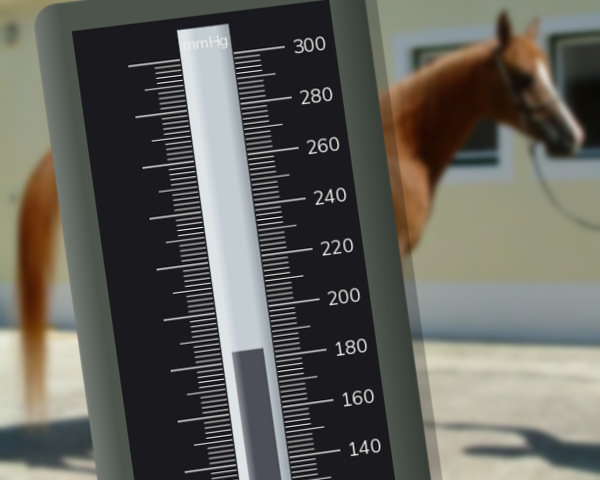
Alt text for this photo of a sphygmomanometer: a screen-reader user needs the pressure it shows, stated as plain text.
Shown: 184 mmHg
